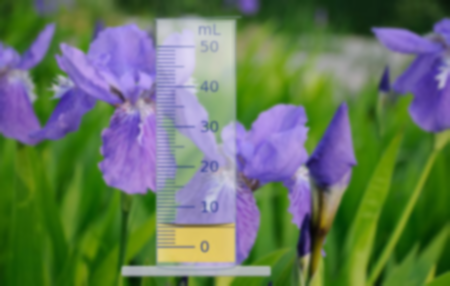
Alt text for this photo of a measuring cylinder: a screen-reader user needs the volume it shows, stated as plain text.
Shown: 5 mL
